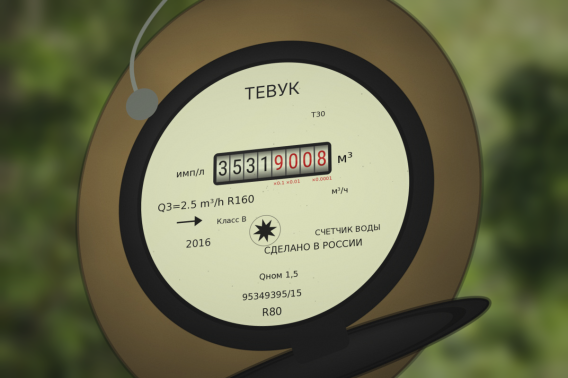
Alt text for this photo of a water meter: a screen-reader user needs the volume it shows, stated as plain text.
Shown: 3531.9008 m³
